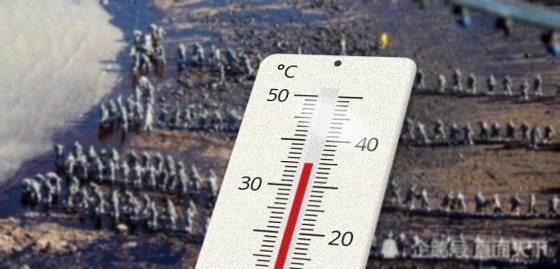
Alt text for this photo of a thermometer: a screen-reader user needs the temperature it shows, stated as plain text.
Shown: 35 °C
